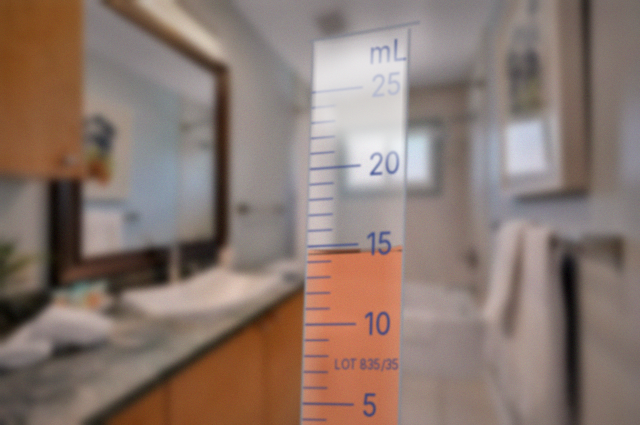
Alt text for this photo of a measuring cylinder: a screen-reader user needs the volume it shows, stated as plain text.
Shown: 14.5 mL
